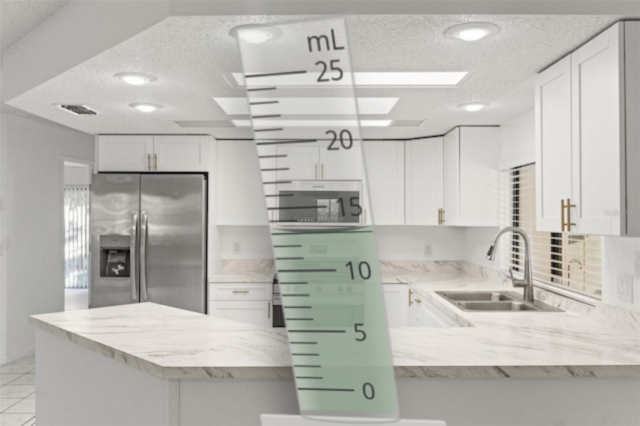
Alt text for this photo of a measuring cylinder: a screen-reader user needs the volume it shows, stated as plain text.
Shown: 13 mL
